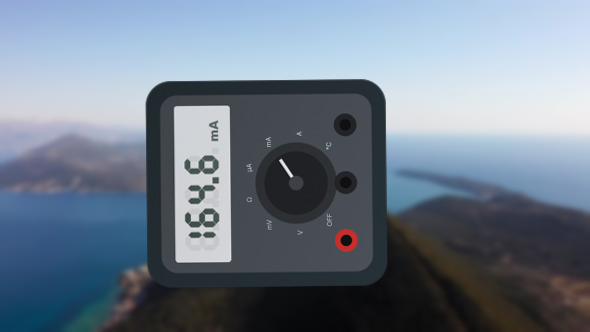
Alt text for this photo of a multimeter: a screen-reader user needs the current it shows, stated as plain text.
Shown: 164.6 mA
